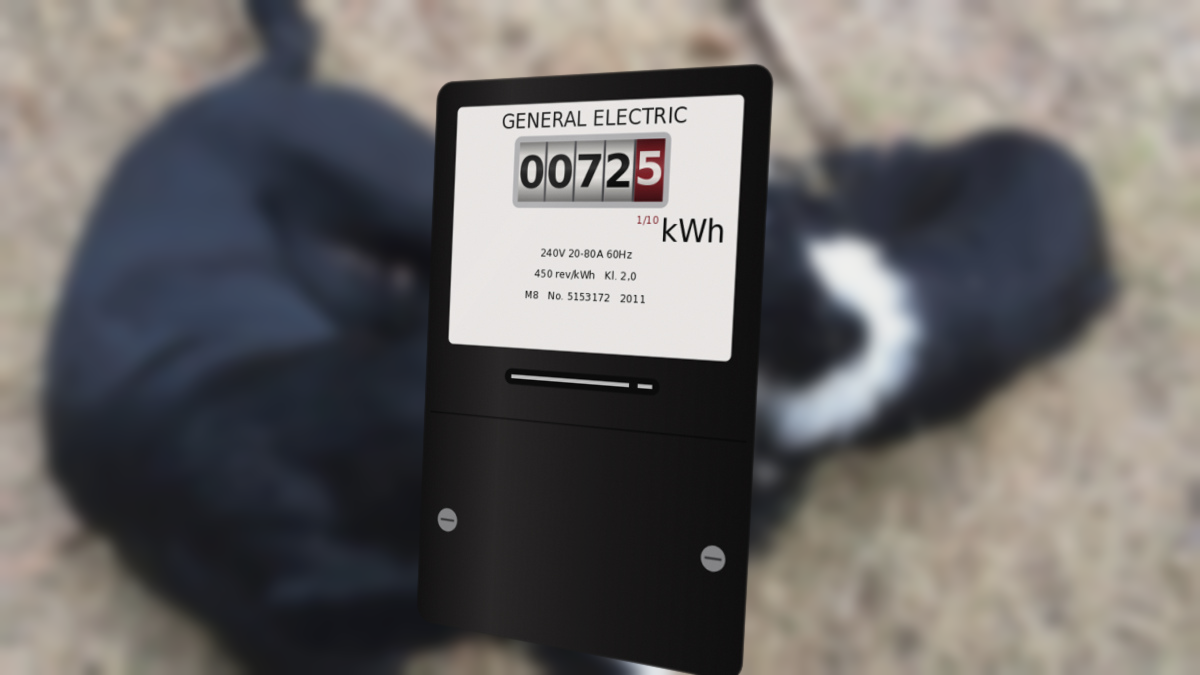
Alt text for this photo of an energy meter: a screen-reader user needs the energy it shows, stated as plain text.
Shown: 72.5 kWh
